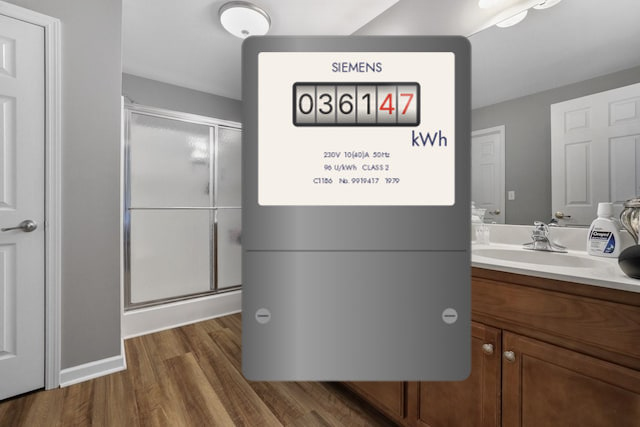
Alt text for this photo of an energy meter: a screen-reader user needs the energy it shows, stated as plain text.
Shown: 361.47 kWh
